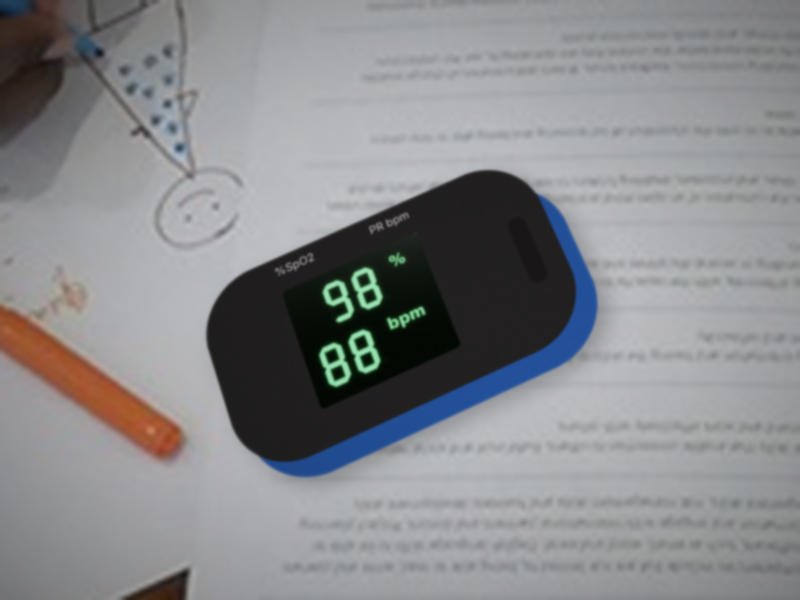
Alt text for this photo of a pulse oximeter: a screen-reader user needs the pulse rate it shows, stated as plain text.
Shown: 88 bpm
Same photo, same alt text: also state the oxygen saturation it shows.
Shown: 98 %
